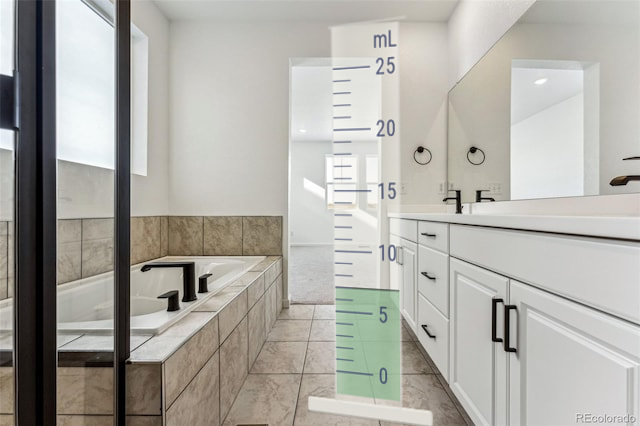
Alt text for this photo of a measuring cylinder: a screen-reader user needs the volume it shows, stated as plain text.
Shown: 7 mL
